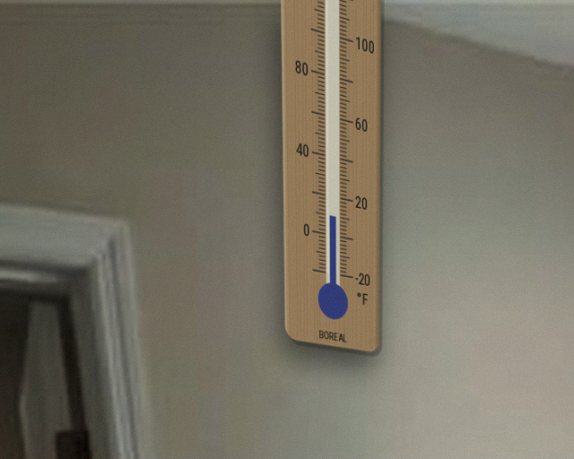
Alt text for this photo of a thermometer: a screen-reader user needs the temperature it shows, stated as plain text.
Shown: 10 °F
